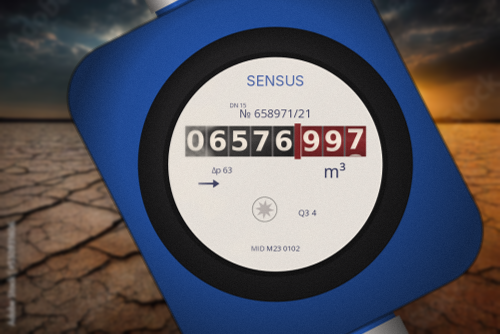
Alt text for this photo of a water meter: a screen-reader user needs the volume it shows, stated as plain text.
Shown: 6576.997 m³
